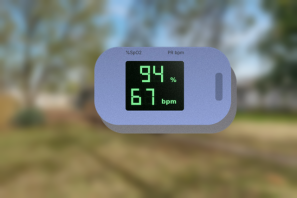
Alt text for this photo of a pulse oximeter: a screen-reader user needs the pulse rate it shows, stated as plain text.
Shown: 67 bpm
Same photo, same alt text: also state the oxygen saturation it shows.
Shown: 94 %
